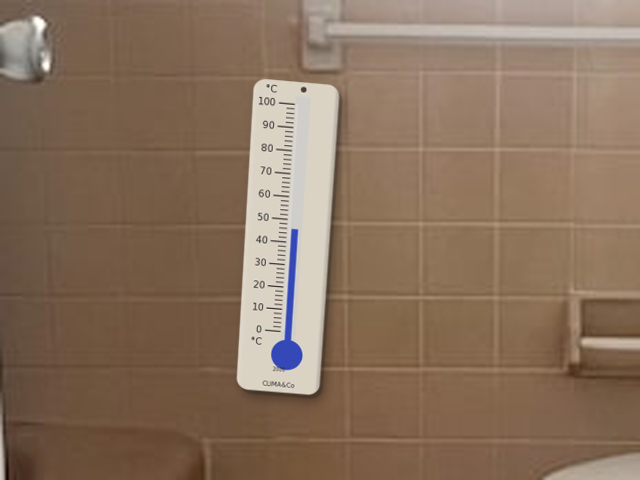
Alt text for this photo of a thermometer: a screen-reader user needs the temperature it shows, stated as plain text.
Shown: 46 °C
